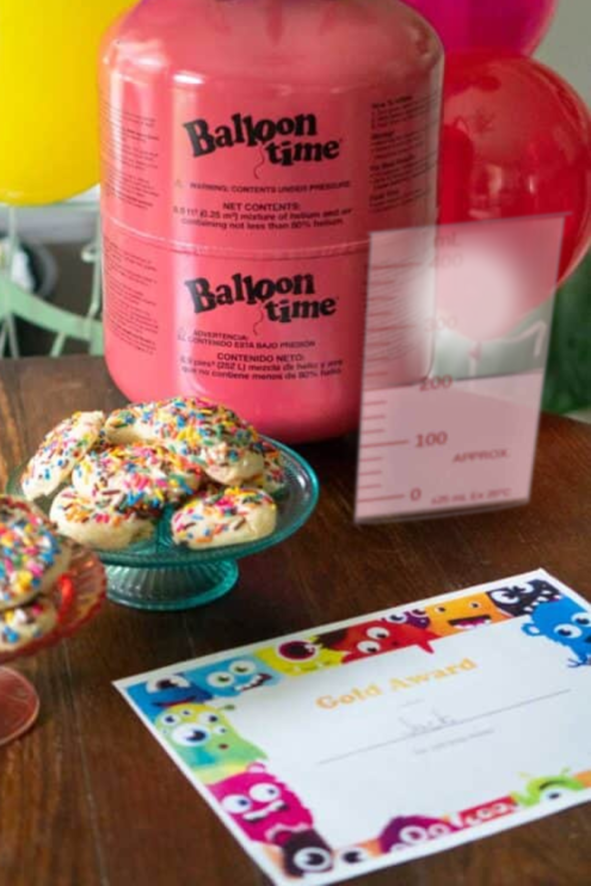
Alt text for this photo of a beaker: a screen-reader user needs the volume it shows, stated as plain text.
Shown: 200 mL
